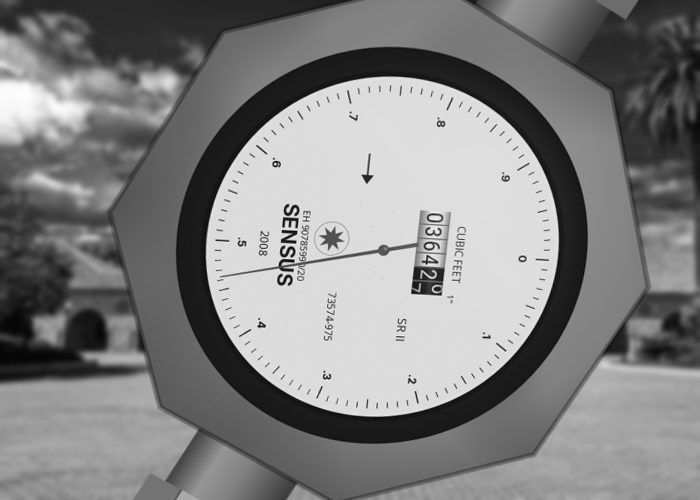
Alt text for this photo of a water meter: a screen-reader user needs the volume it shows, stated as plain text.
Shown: 36426.46 ft³
